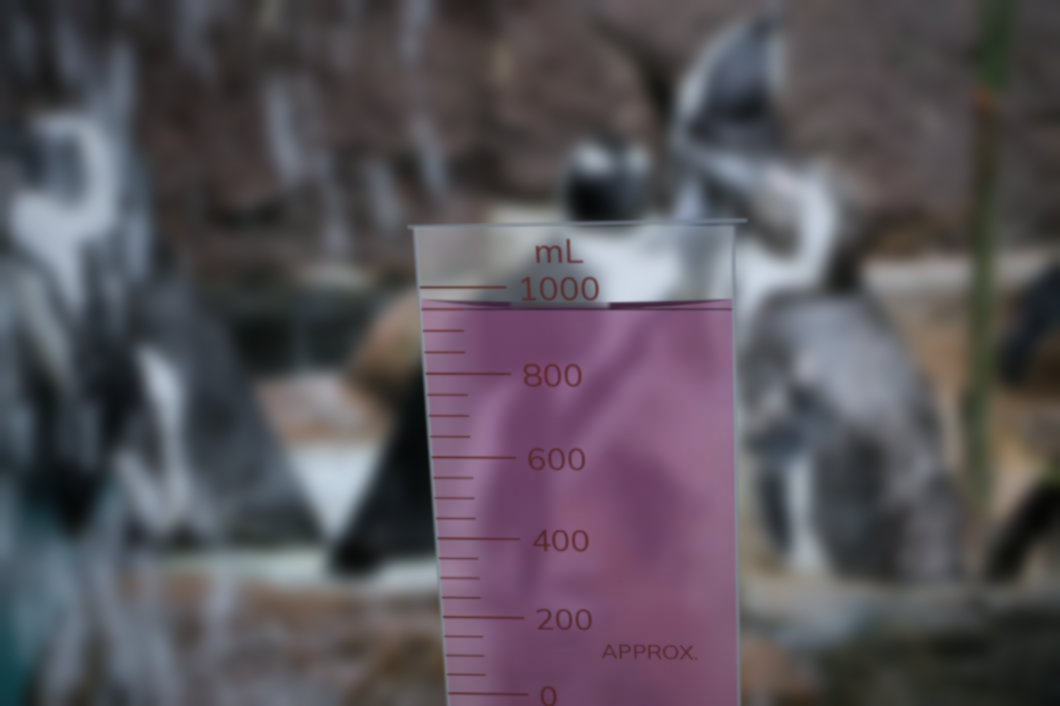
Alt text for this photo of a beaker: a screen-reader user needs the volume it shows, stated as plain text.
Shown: 950 mL
